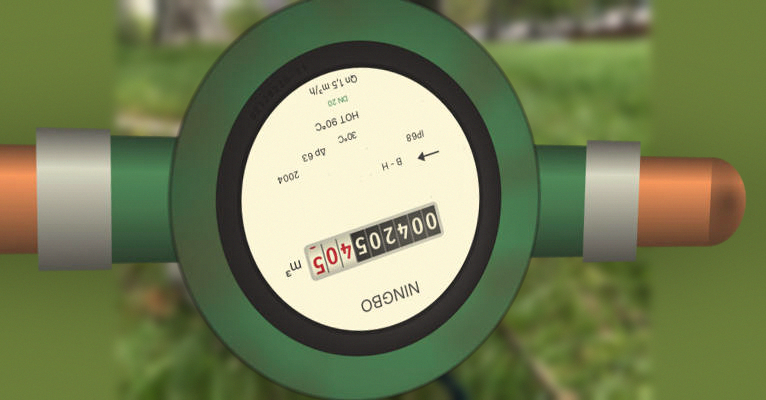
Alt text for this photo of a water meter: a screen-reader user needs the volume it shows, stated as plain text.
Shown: 4205.405 m³
